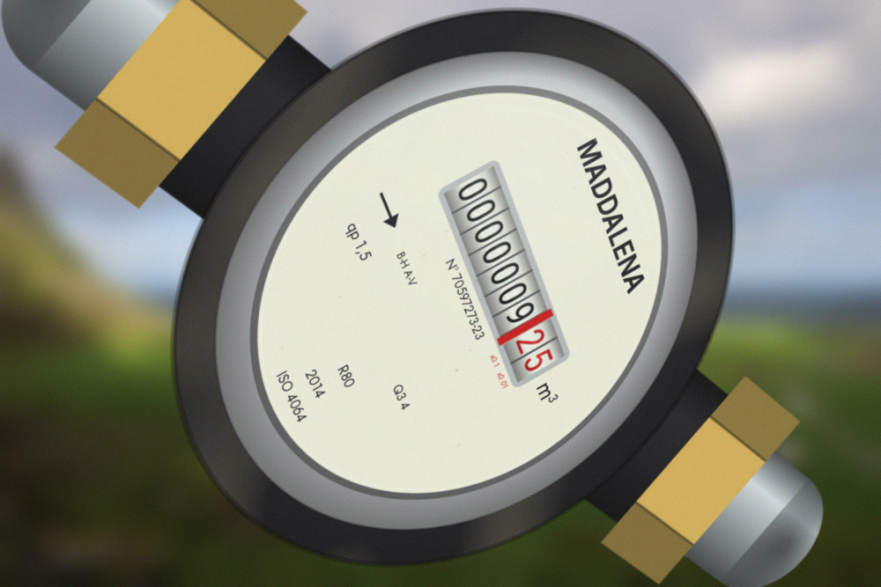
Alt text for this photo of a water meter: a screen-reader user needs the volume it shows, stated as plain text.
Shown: 9.25 m³
